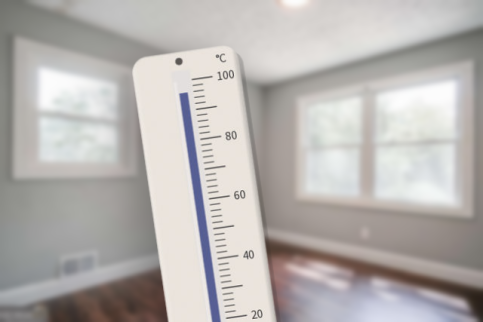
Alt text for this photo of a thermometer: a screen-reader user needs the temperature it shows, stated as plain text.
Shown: 96 °C
